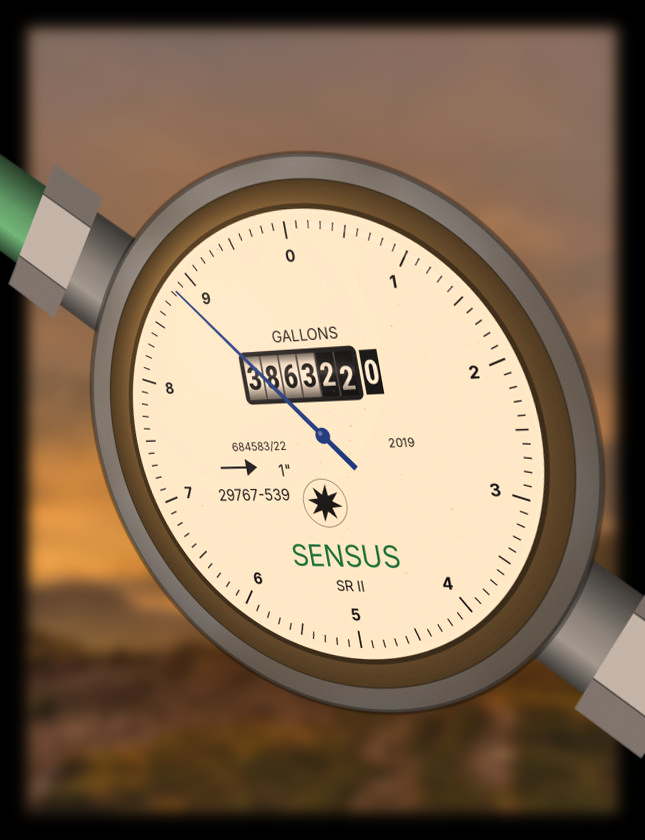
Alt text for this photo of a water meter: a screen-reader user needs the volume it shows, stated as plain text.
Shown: 3863218.8 gal
